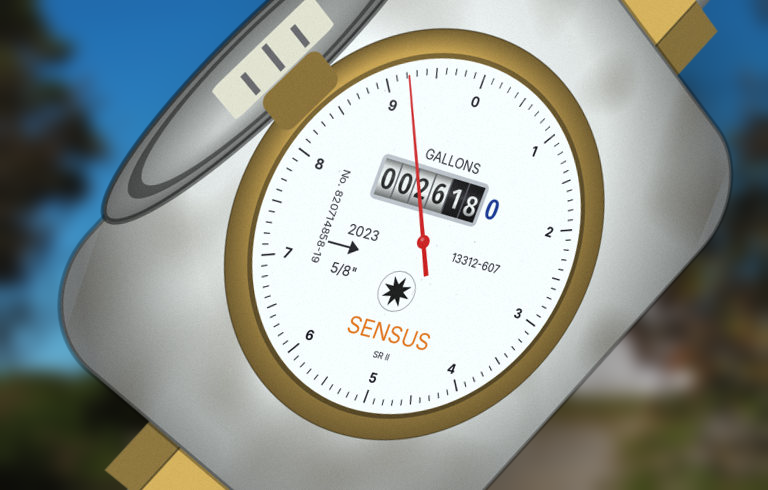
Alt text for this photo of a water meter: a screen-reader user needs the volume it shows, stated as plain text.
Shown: 26179.2 gal
